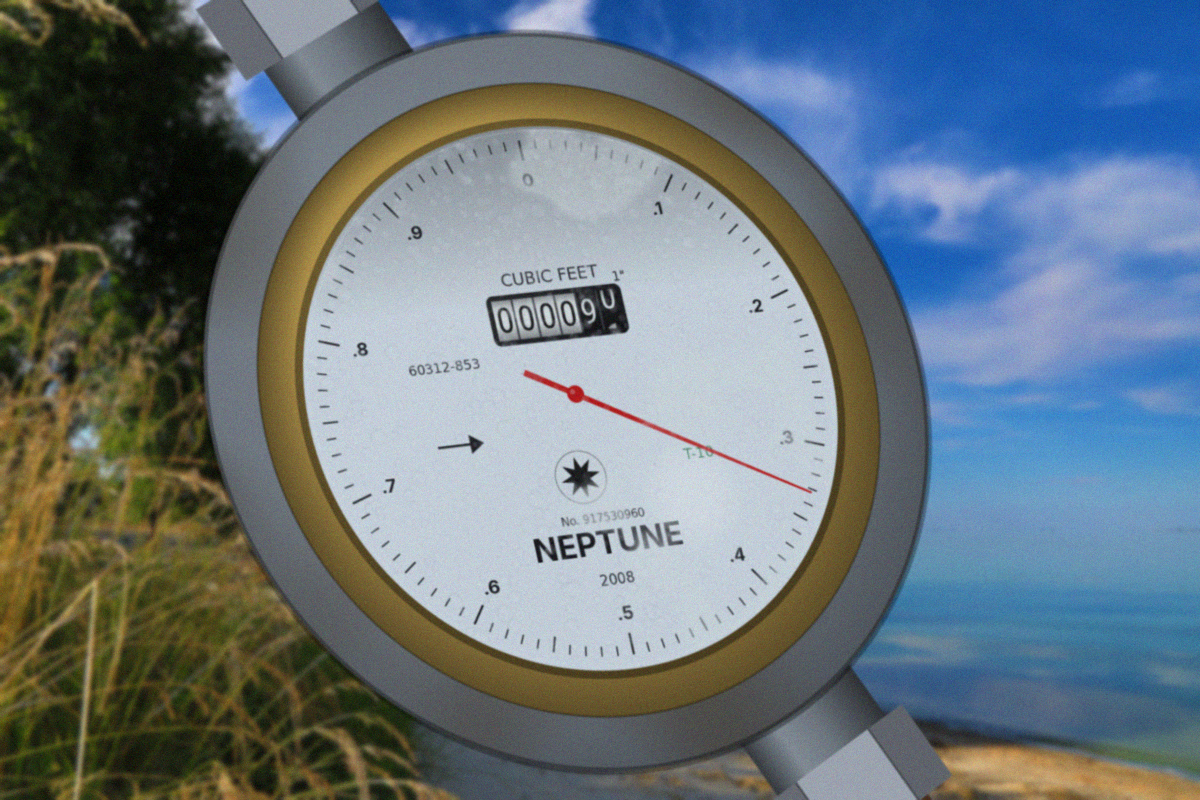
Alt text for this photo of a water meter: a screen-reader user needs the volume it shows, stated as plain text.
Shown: 90.33 ft³
